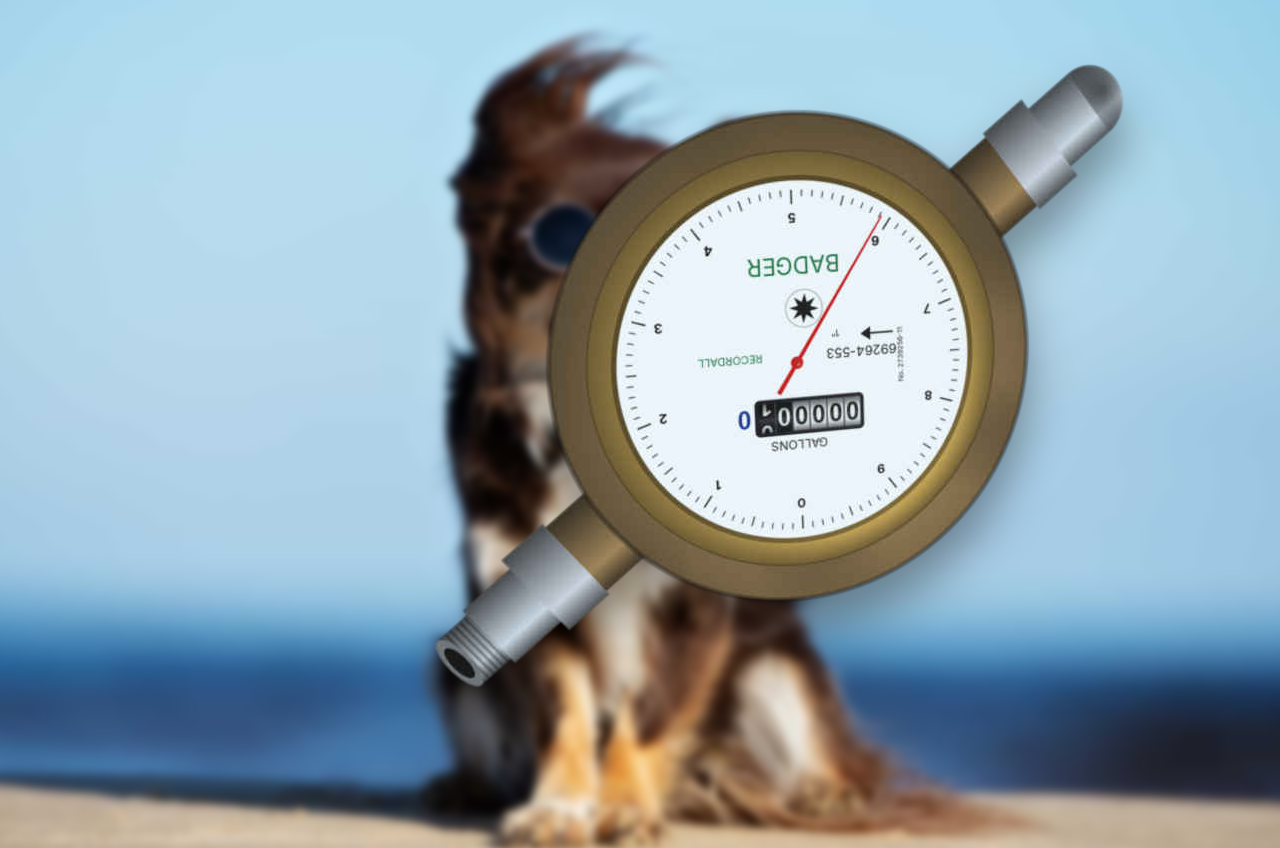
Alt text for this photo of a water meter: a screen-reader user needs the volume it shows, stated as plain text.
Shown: 5.9 gal
